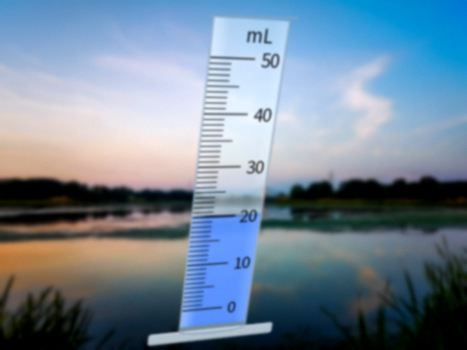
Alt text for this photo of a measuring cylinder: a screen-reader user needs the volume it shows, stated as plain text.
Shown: 20 mL
